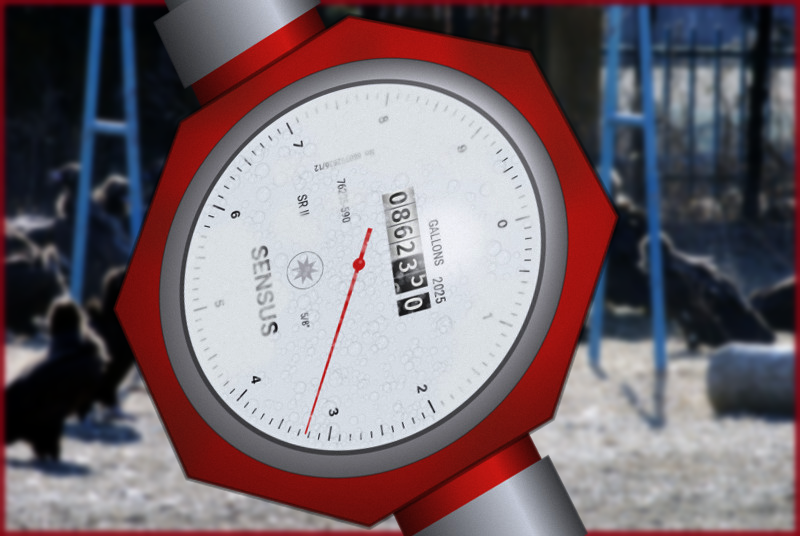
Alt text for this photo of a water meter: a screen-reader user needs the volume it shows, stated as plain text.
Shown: 862353.2 gal
